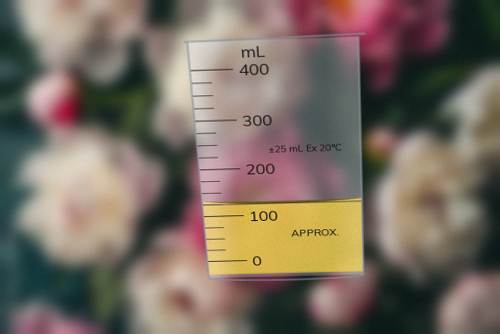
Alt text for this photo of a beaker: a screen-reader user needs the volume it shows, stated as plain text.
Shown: 125 mL
